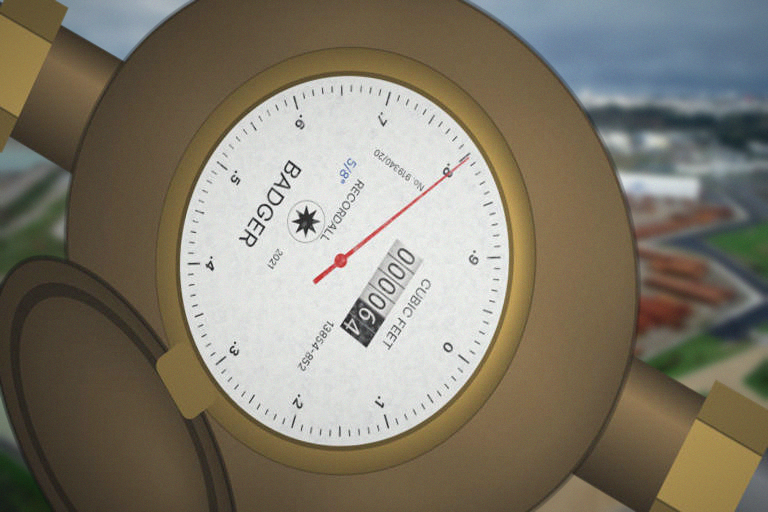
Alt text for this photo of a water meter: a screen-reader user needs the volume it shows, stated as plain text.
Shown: 63.80 ft³
